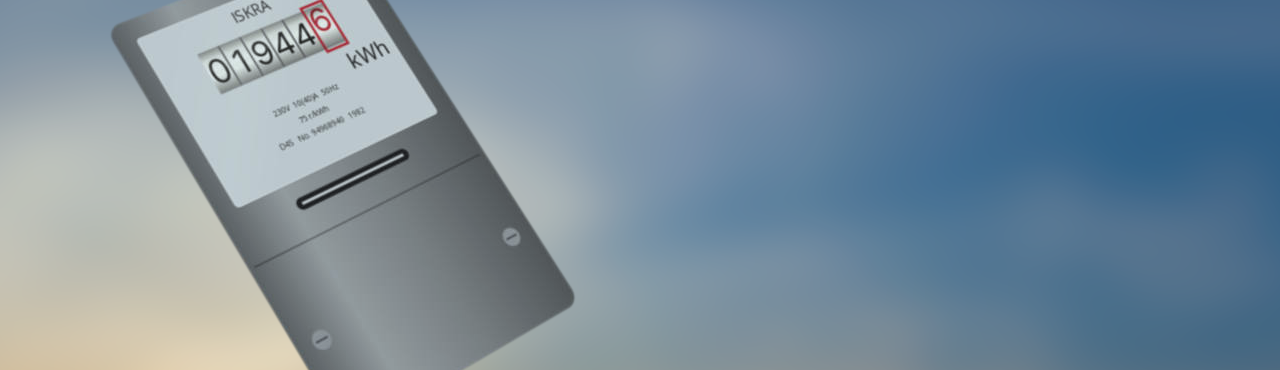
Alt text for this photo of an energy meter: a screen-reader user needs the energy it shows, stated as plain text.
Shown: 1944.6 kWh
